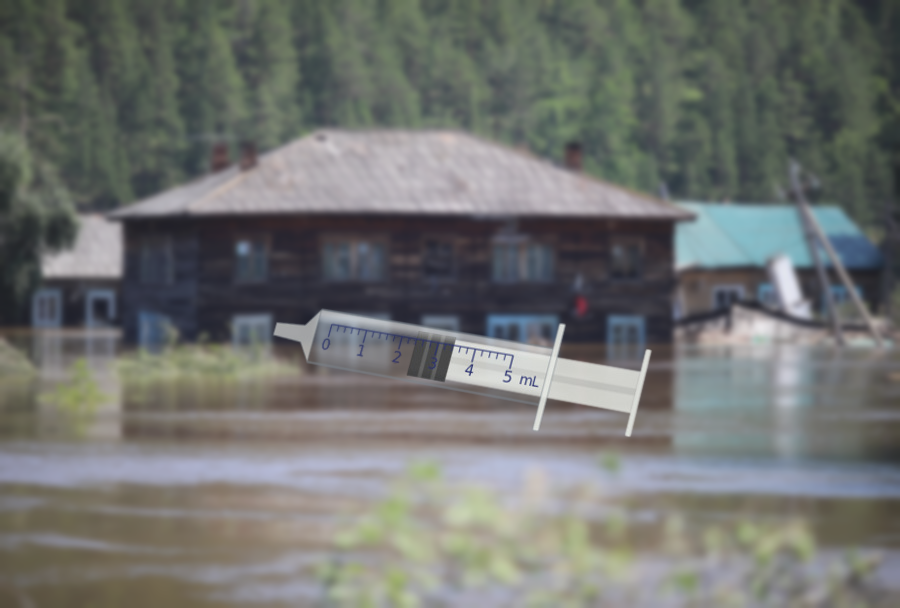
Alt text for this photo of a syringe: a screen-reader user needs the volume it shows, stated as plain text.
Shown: 2.4 mL
